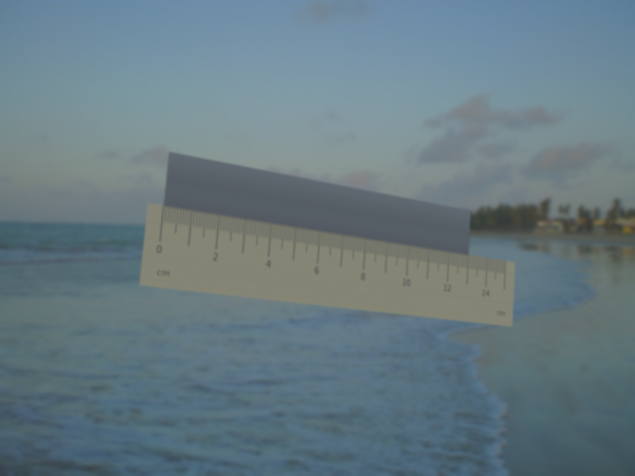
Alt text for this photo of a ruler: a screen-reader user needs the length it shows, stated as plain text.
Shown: 13 cm
